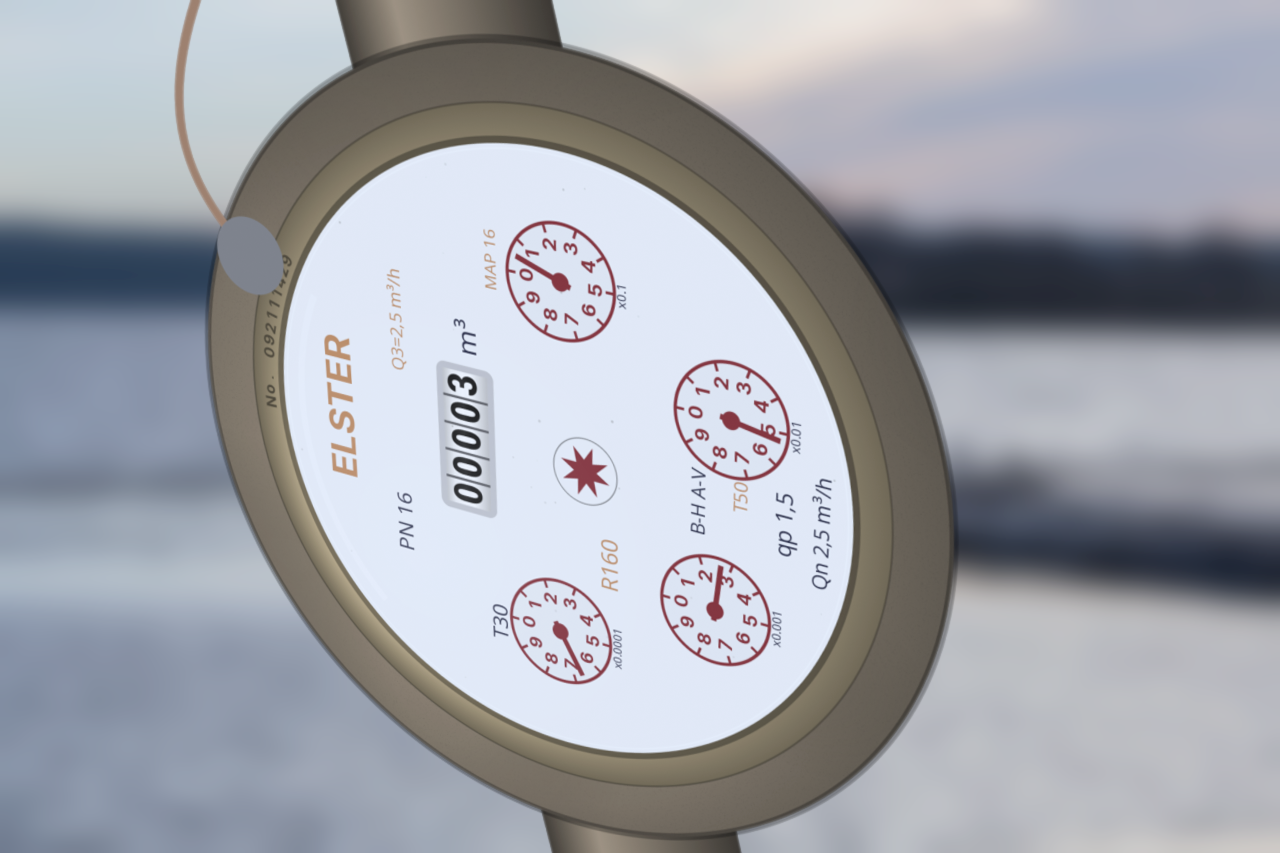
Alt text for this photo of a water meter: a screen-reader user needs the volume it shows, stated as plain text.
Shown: 3.0526 m³
